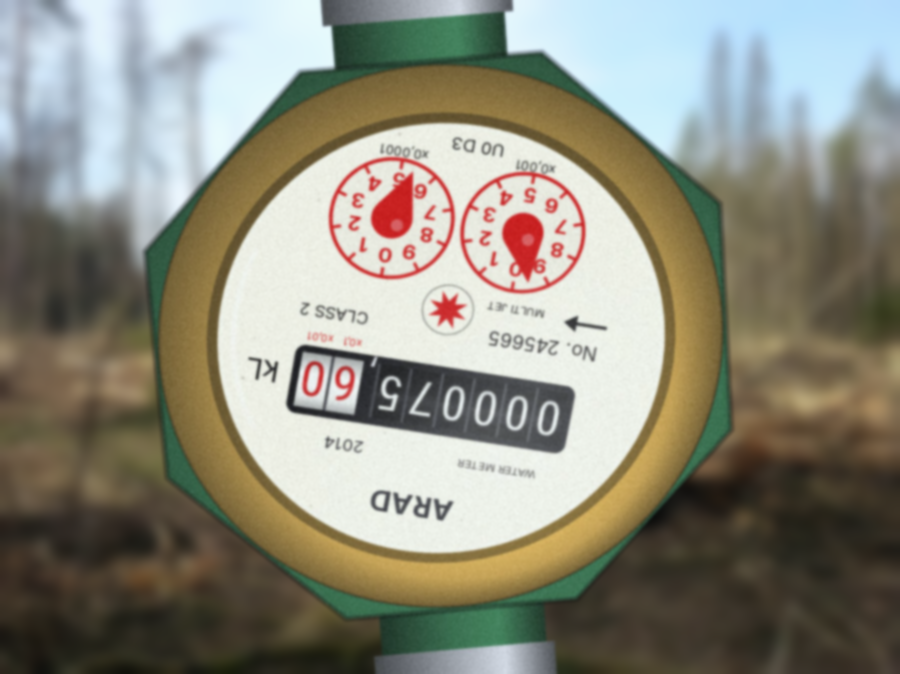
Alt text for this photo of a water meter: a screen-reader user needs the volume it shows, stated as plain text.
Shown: 75.5995 kL
